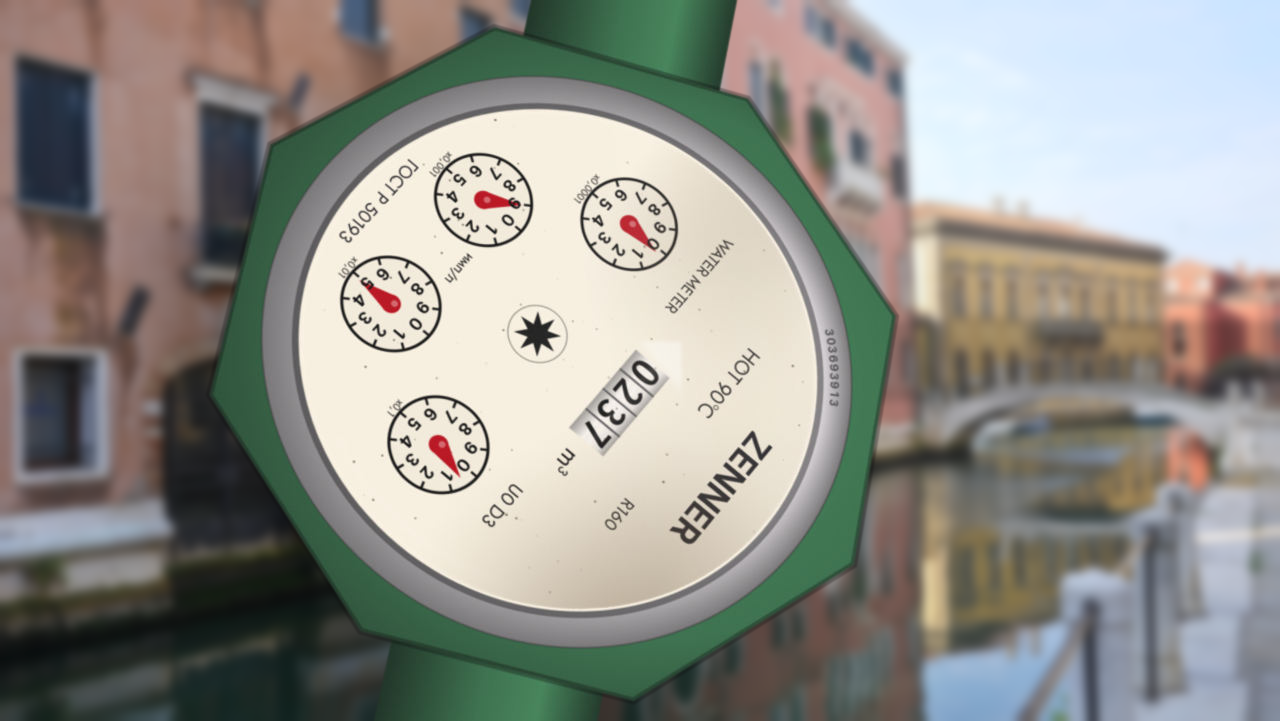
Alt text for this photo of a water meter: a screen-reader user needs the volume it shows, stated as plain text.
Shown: 237.0490 m³
